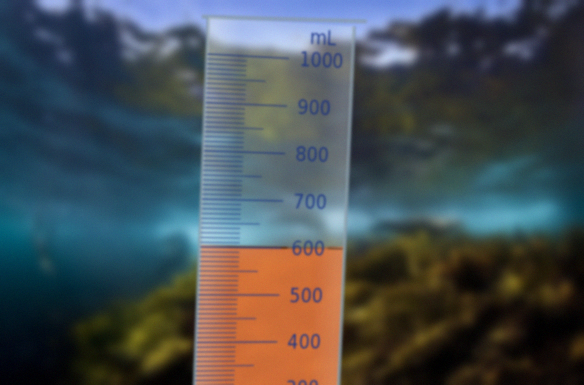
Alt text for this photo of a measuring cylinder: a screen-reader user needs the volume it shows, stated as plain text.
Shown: 600 mL
